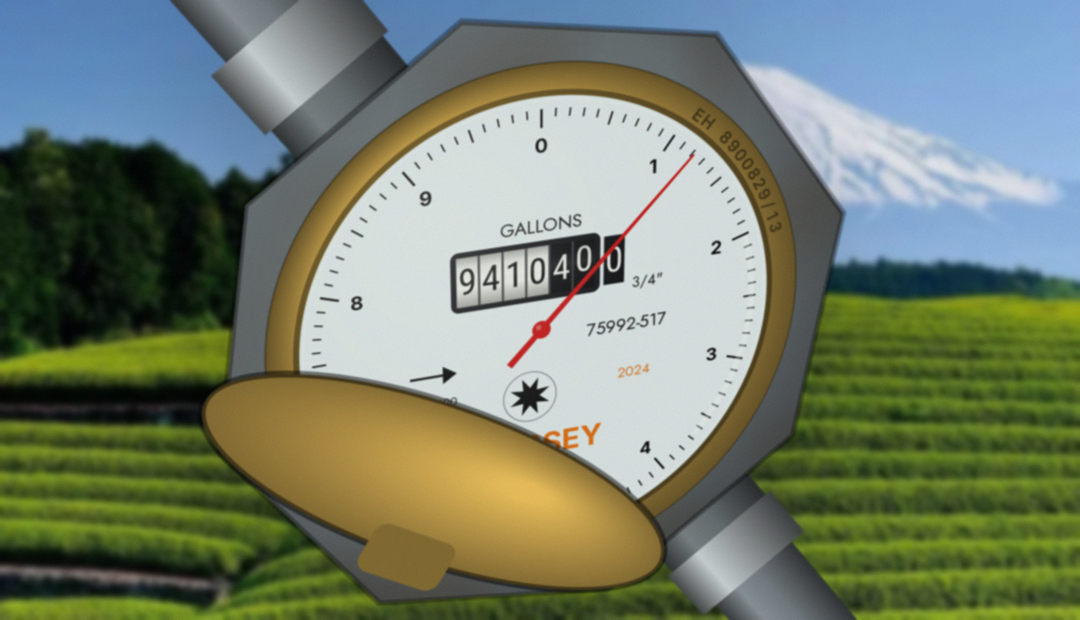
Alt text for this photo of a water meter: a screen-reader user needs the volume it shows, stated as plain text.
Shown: 9410401.2 gal
